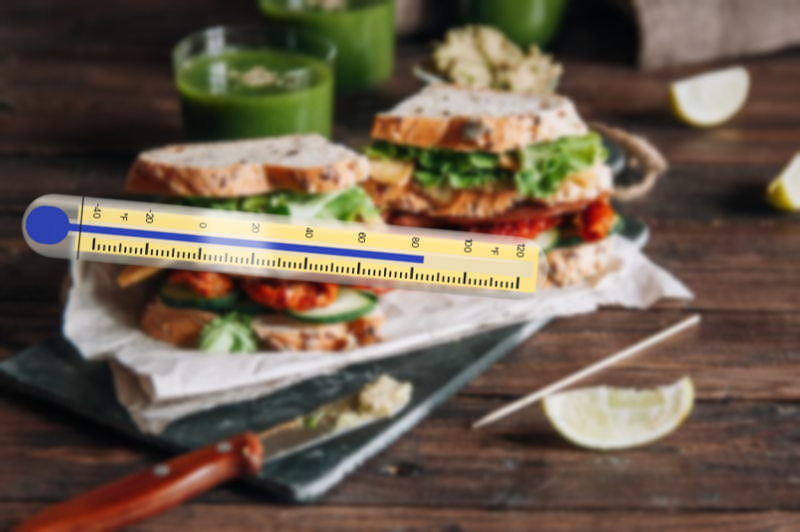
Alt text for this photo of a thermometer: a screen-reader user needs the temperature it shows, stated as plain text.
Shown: 84 °F
